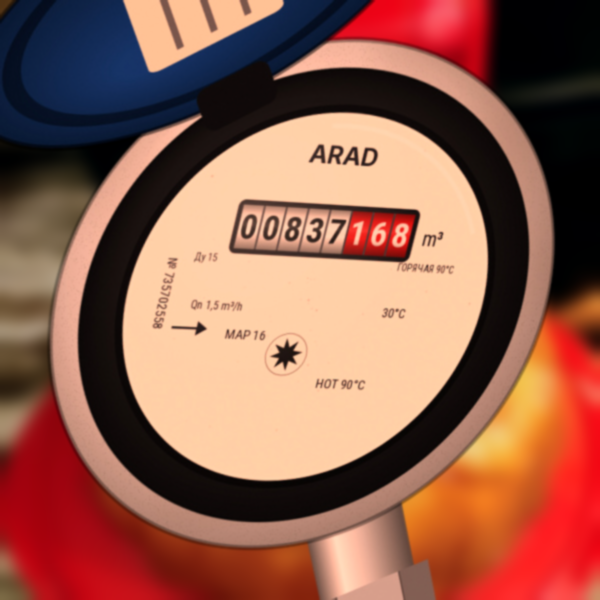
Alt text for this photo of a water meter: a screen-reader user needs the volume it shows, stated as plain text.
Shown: 837.168 m³
